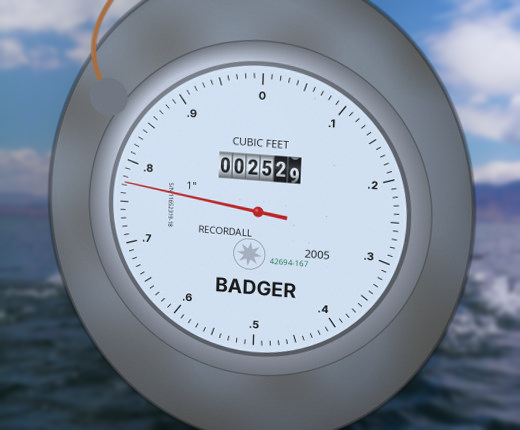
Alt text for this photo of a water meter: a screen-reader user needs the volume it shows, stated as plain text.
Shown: 2528.77 ft³
